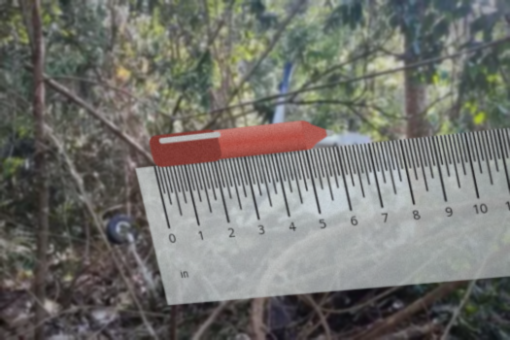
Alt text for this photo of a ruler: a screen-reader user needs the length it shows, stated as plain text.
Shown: 6 in
